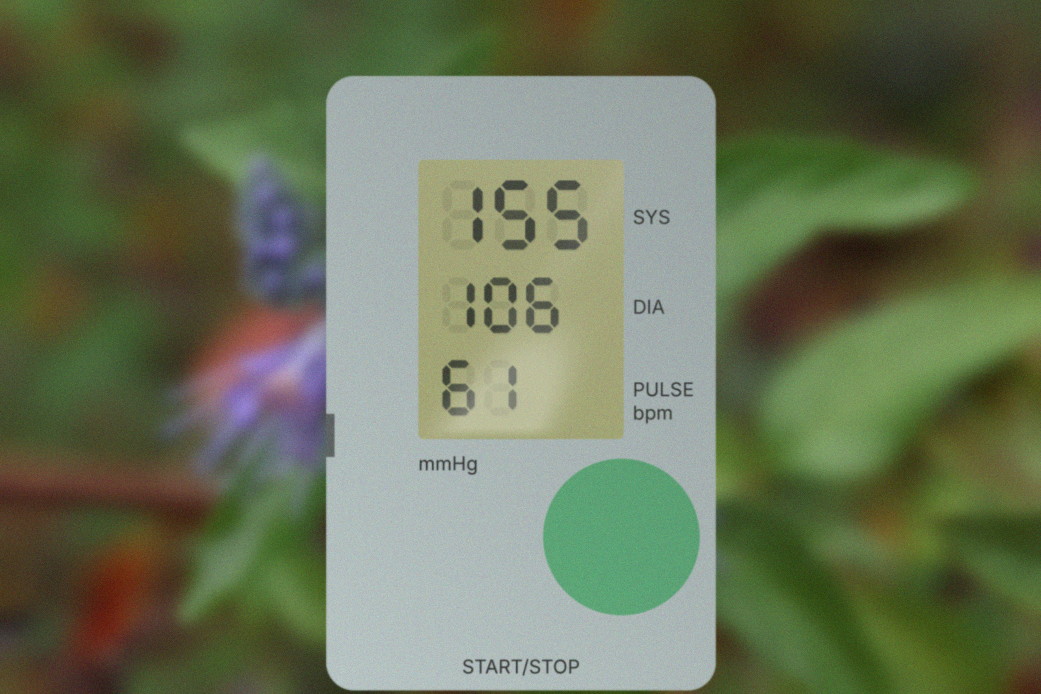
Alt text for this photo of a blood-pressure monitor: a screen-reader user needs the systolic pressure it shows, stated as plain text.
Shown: 155 mmHg
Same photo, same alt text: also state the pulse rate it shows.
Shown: 61 bpm
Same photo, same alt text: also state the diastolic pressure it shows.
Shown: 106 mmHg
